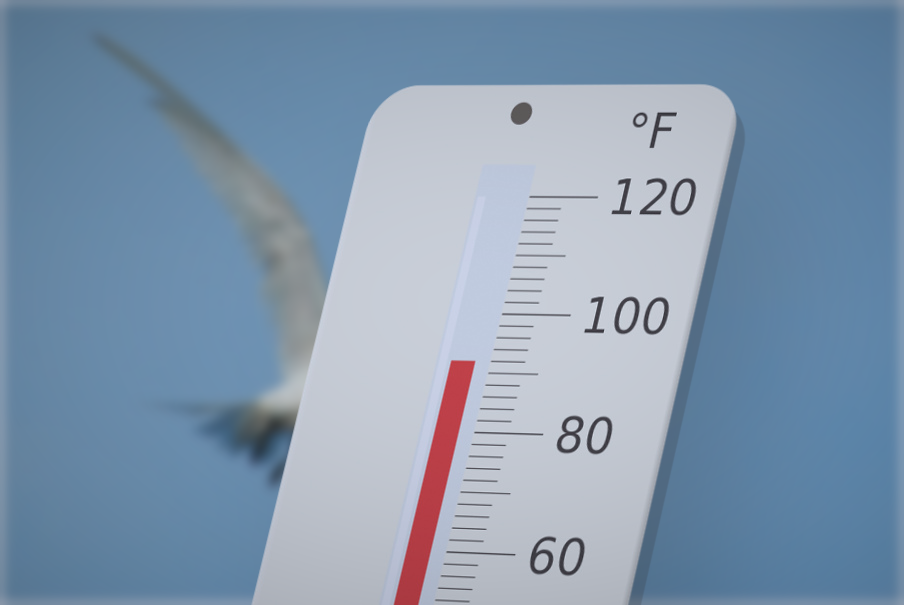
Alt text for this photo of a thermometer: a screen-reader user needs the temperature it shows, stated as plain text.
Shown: 92 °F
